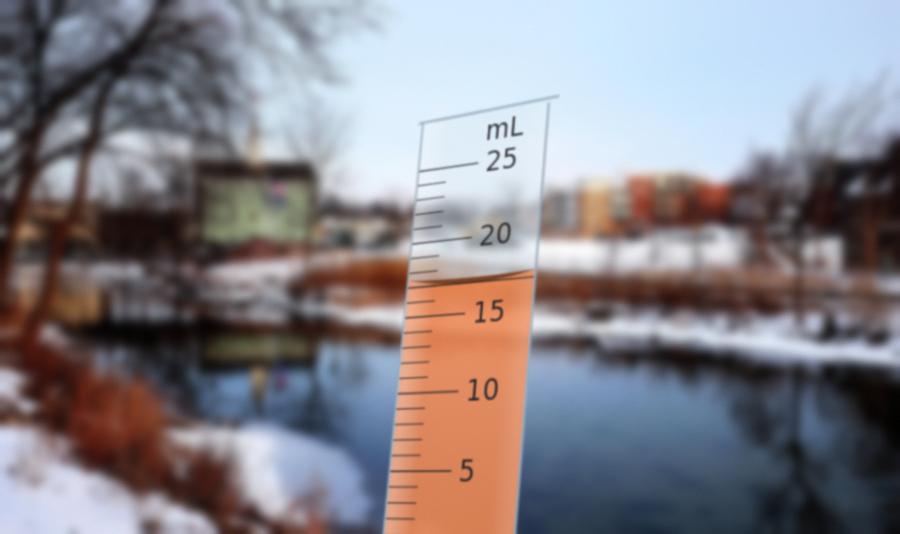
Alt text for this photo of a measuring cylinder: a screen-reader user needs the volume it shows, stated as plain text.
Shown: 17 mL
